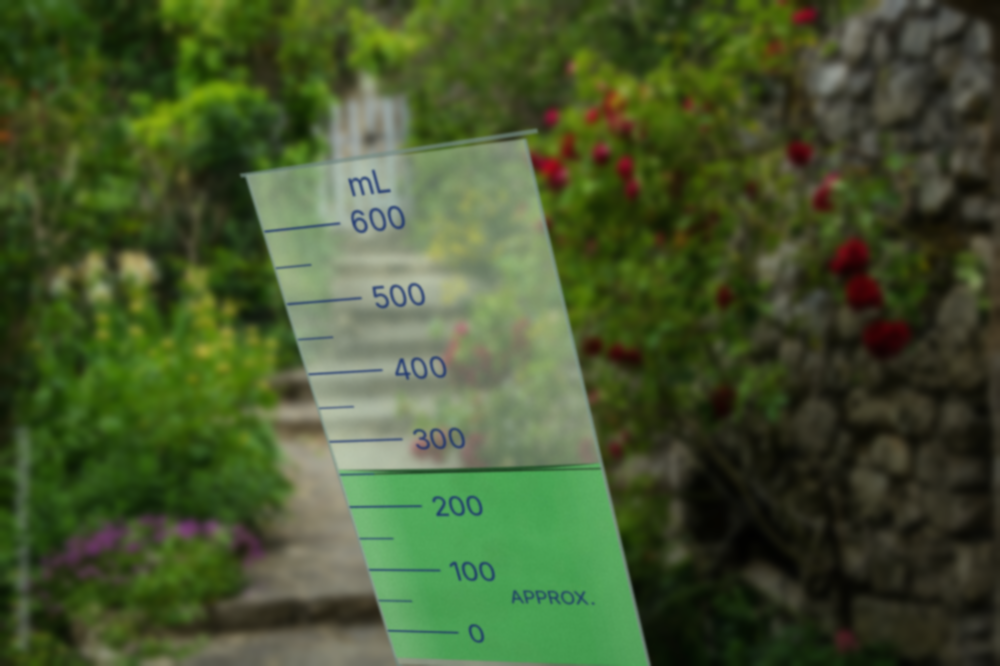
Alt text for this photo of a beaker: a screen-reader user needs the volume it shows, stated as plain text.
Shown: 250 mL
